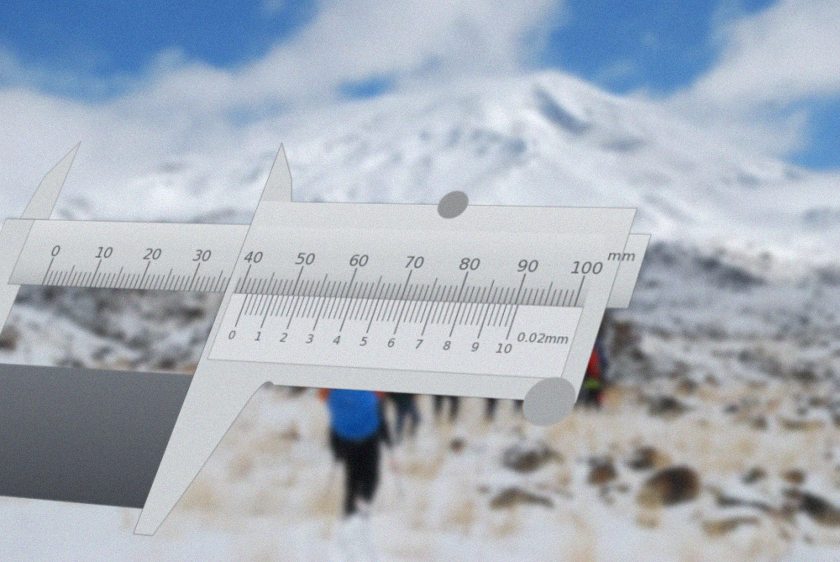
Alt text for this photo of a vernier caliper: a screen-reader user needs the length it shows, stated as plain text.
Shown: 41.5 mm
